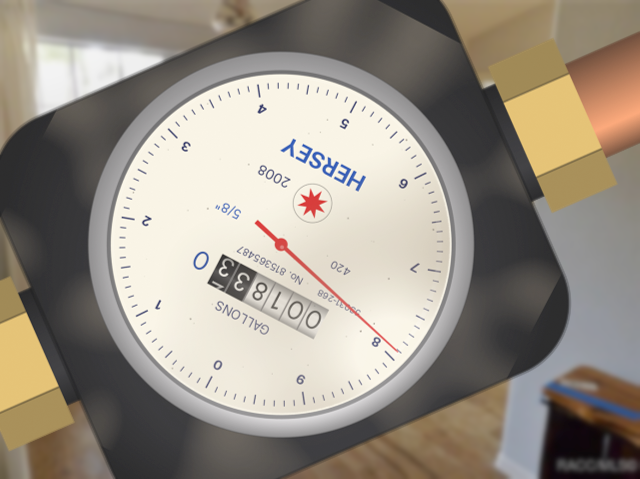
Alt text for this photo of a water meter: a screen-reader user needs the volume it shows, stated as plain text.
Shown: 18327.9 gal
